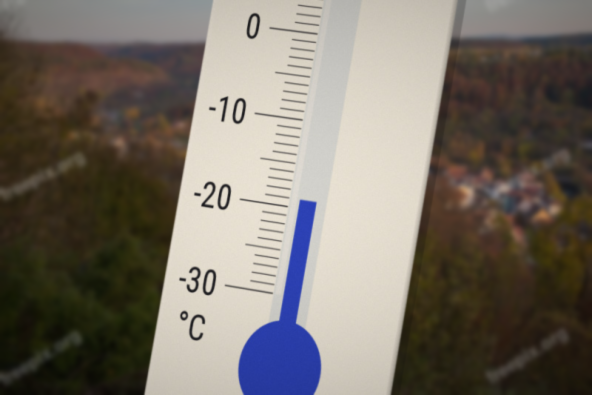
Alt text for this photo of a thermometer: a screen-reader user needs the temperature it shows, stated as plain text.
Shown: -19 °C
